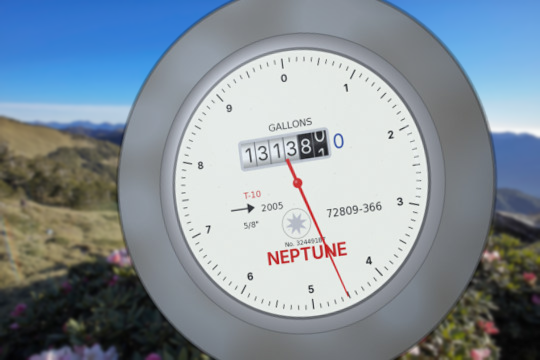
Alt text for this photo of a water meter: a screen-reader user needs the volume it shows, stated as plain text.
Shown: 1313804.5 gal
